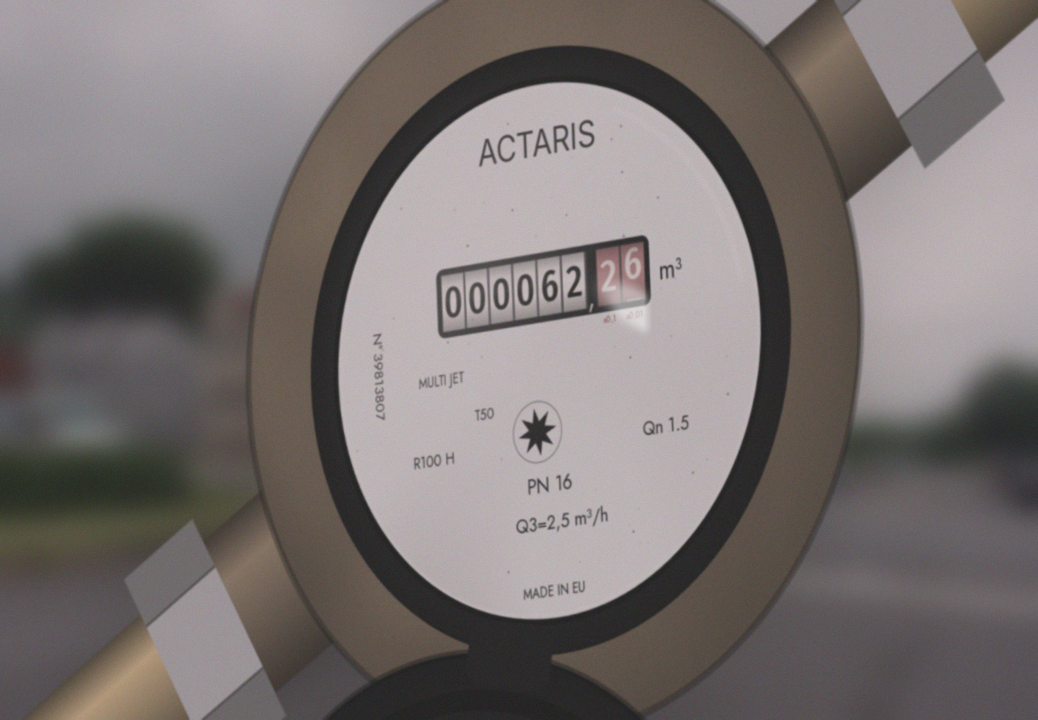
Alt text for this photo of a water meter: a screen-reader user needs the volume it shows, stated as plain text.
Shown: 62.26 m³
